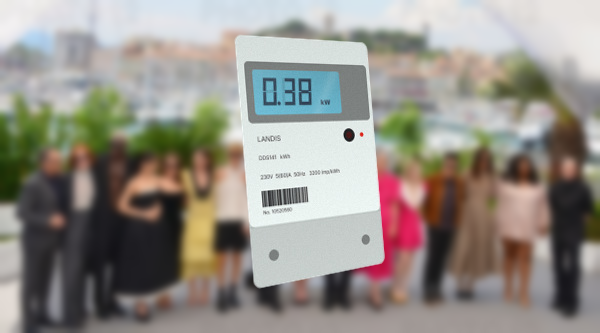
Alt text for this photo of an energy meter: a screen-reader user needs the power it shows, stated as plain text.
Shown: 0.38 kW
